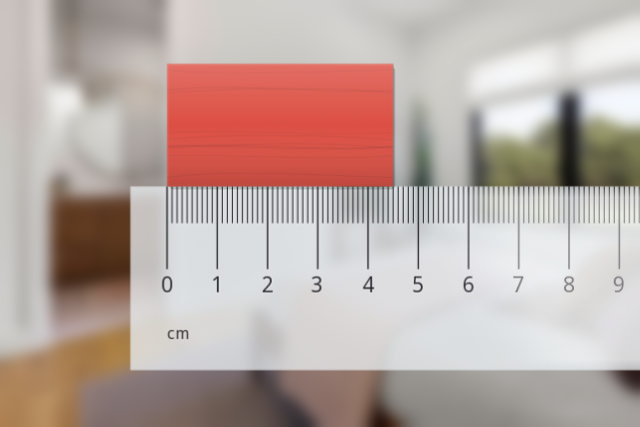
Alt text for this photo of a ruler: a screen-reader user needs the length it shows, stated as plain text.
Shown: 4.5 cm
